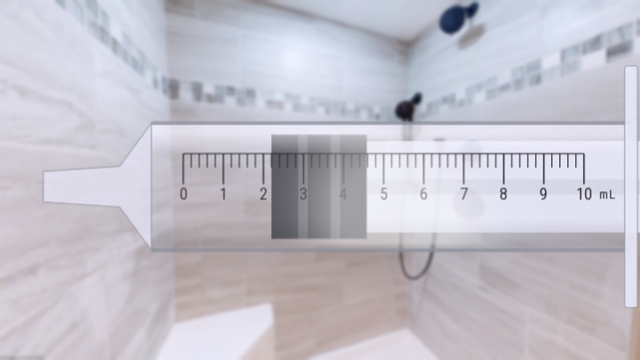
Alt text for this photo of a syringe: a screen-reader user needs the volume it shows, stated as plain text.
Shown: 2.2 mL
